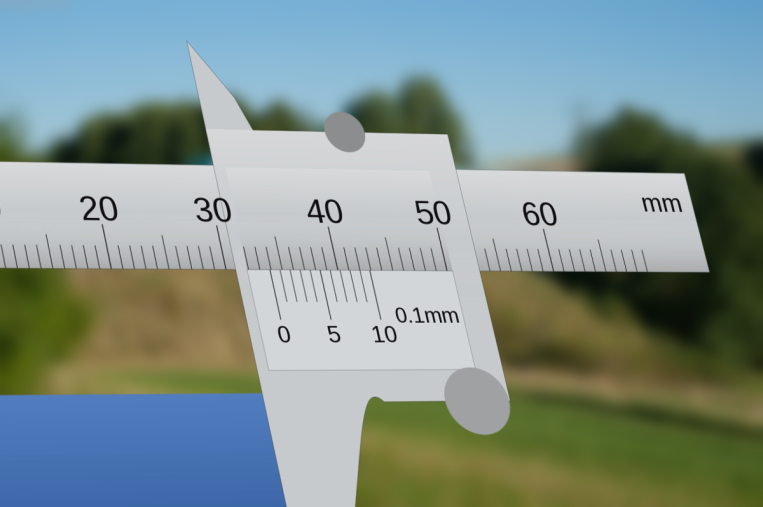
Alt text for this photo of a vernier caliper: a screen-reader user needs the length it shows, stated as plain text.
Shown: 33.9 mm
